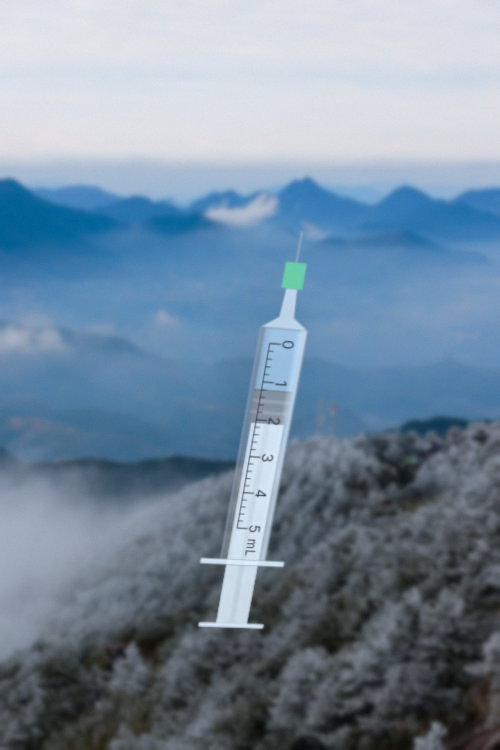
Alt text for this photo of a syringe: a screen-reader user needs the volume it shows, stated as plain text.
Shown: 1.2 mL
